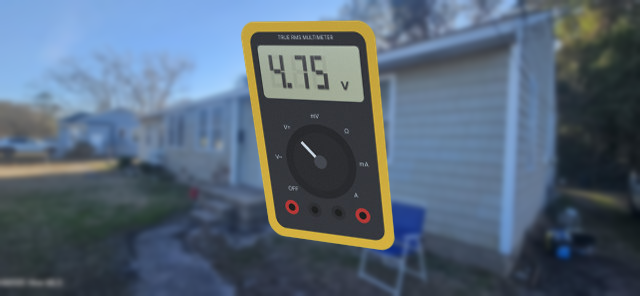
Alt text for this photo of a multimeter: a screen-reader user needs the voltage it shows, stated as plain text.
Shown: 4.75 V
